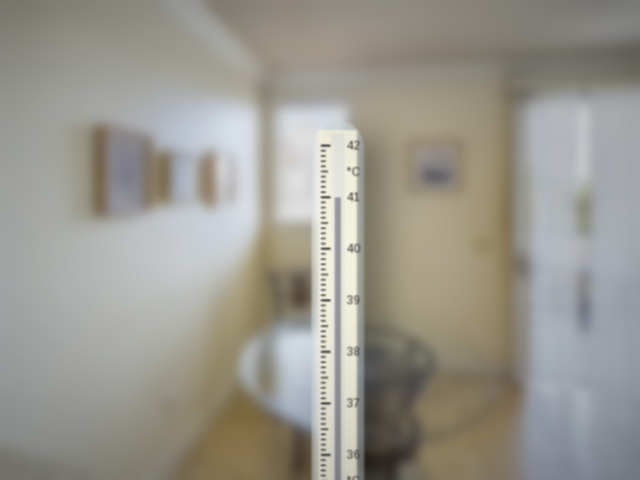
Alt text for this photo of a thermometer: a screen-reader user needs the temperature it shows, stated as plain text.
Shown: 41 °C
